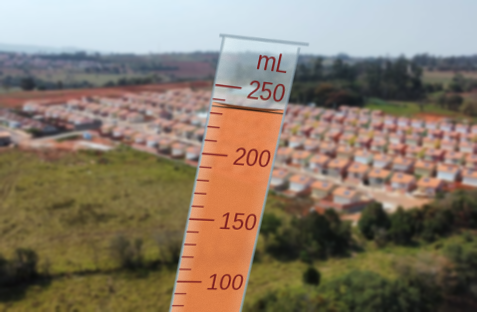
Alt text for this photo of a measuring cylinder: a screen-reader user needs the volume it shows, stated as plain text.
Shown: 235 mL
